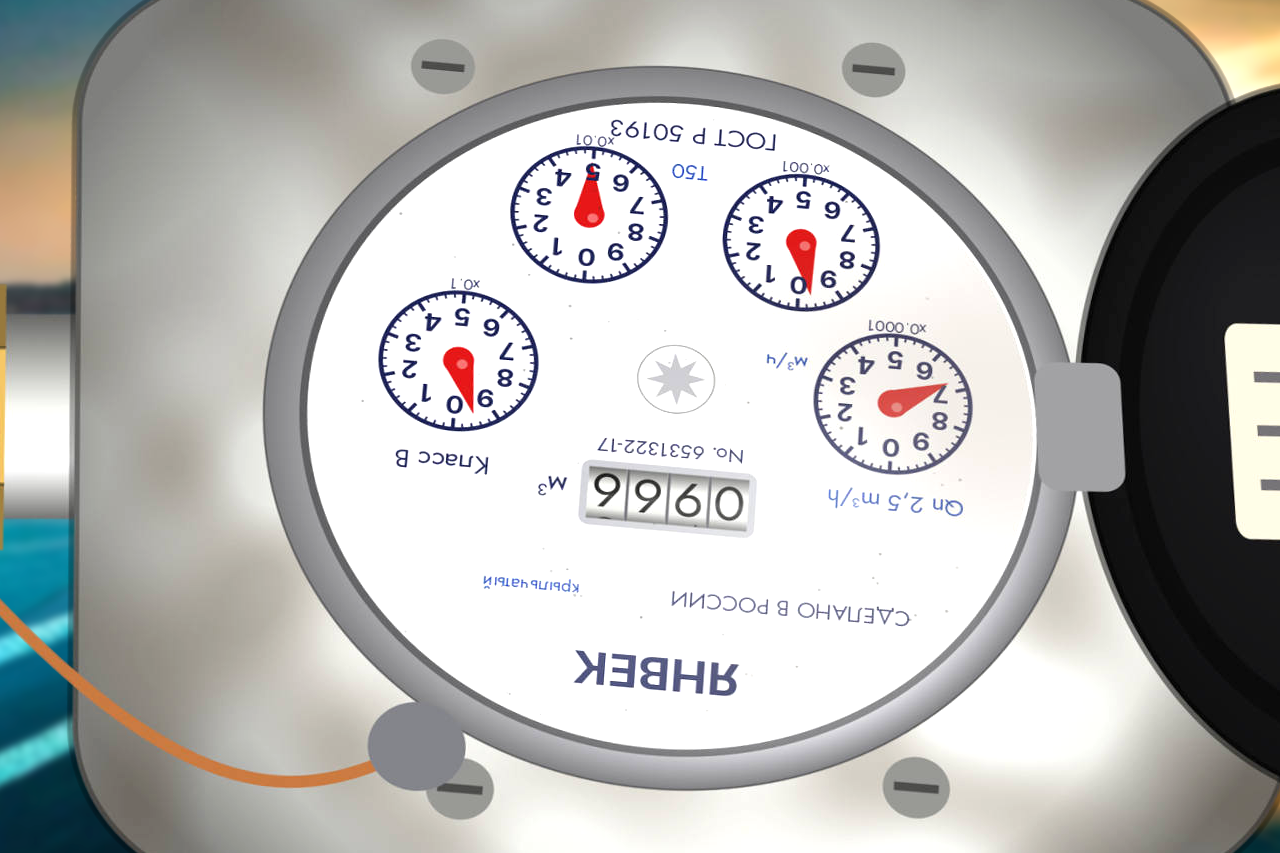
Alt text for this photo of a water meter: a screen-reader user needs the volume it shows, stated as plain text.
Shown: 965.9496 m³
